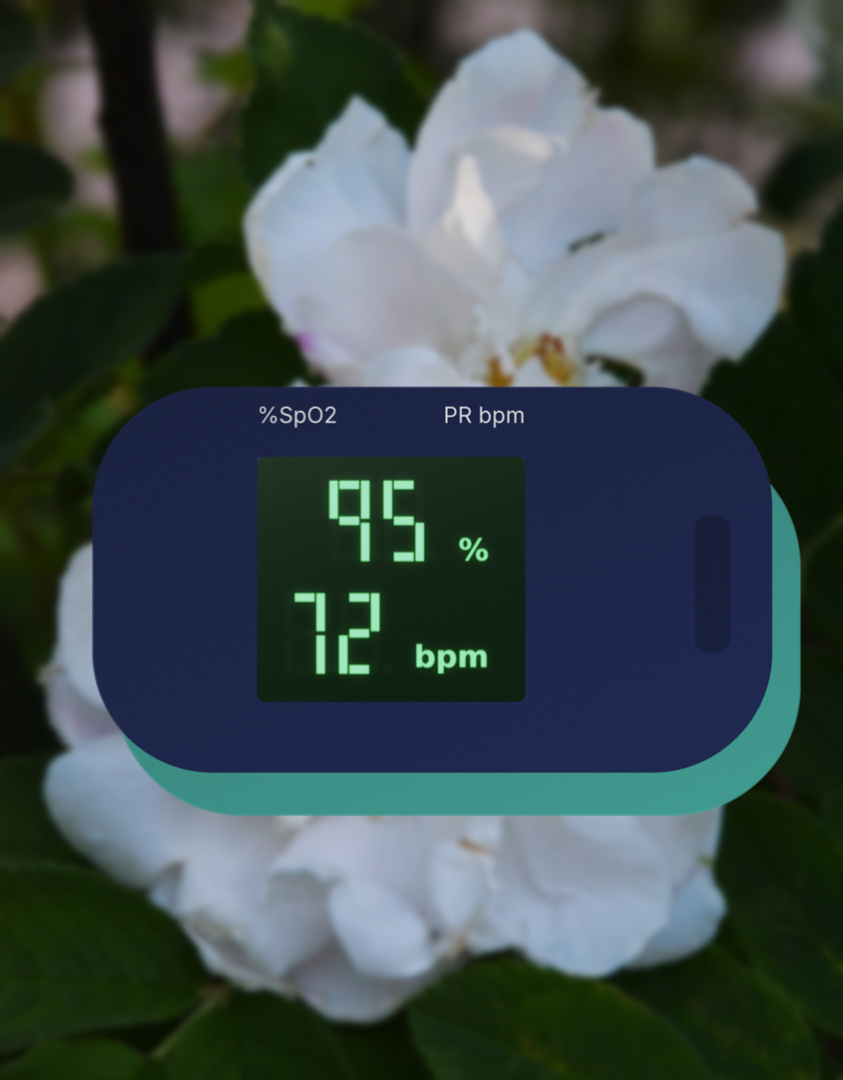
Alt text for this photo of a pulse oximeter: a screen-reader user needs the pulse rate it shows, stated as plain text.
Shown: 72 bpm
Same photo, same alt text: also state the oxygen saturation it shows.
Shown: 95 %
